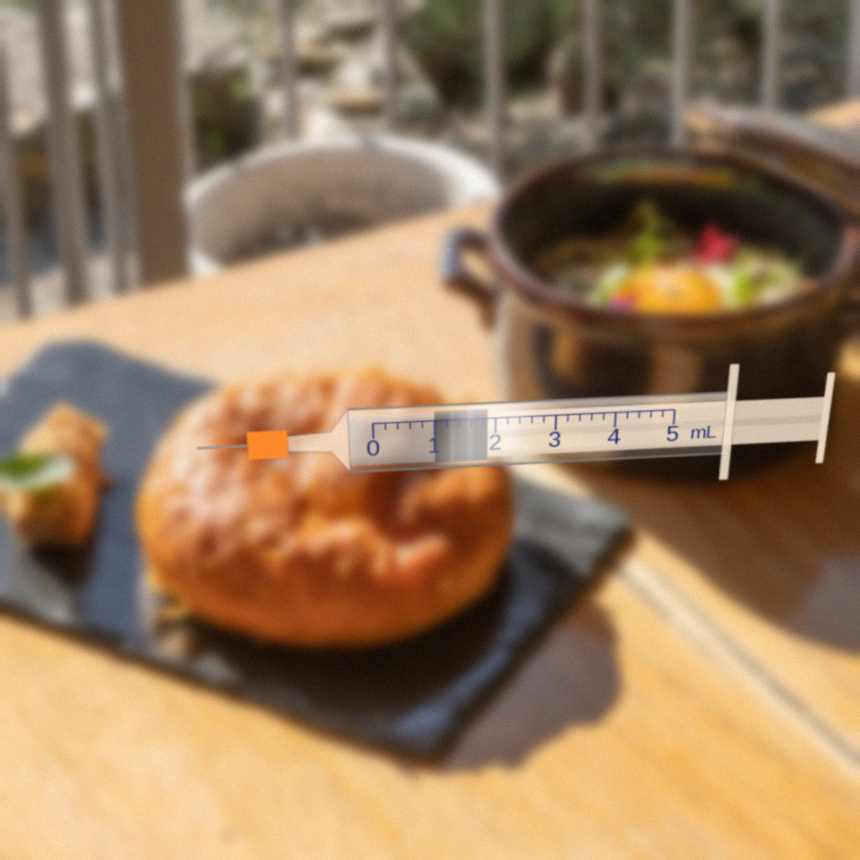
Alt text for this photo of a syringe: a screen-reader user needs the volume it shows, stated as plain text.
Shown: 1 mL
